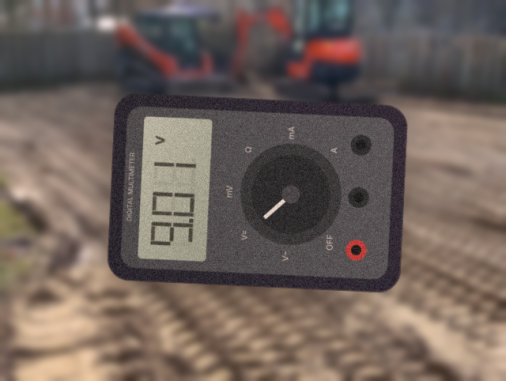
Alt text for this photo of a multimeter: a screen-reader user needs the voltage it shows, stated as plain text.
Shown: 9.01 V
